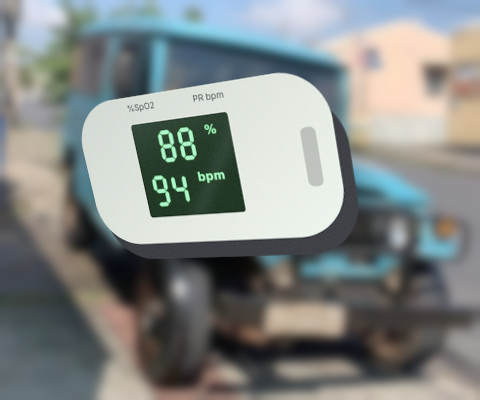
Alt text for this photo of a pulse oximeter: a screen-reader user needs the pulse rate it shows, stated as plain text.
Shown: 94 bpm
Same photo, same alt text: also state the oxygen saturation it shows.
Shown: 88 %
